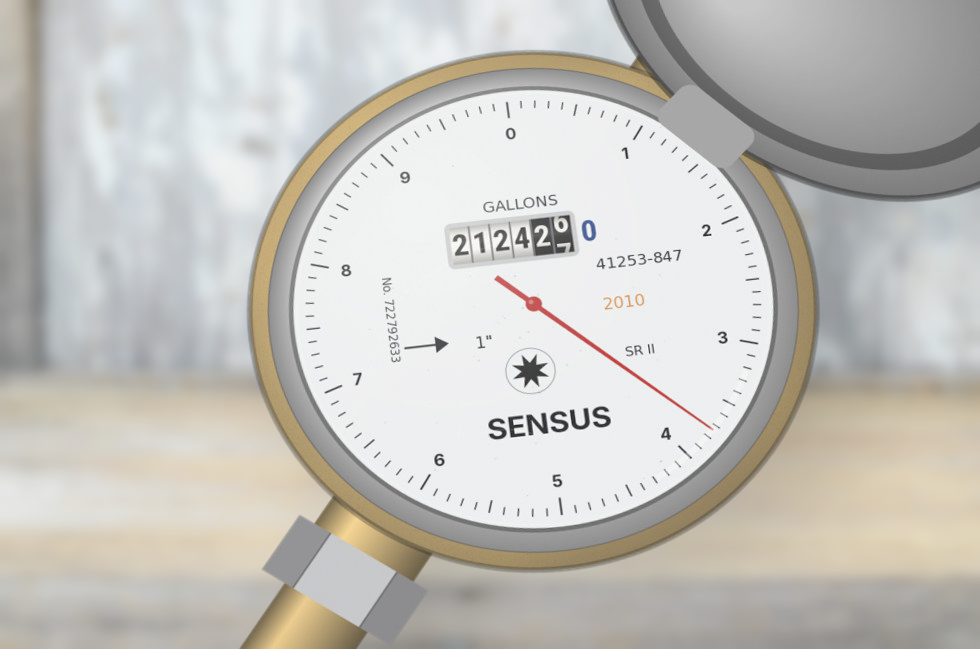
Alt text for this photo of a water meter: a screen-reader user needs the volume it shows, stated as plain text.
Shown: 2124263.7 gal
